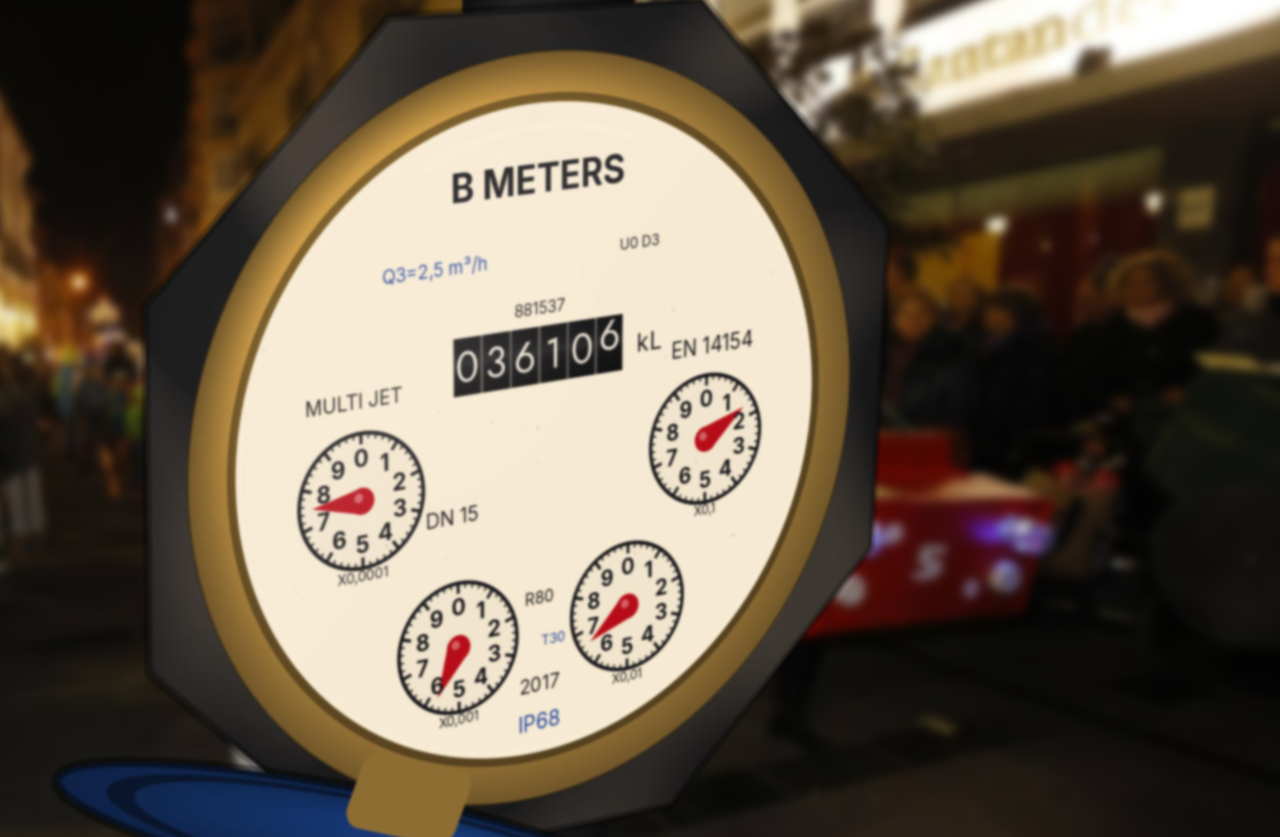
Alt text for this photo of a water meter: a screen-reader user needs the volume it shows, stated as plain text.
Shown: 36106.1657 kL
